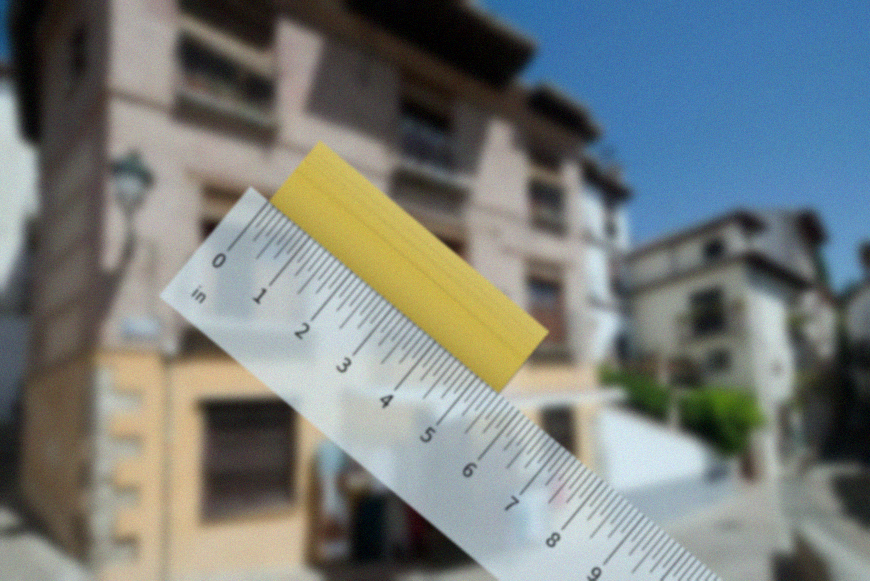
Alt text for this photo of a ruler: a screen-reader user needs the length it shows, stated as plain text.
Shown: 5.5 in
